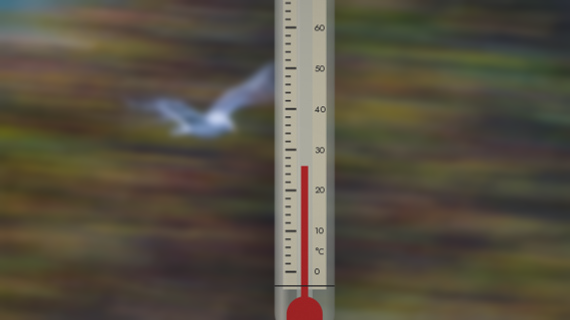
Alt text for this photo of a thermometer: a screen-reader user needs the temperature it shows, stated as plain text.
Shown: 26 °C
